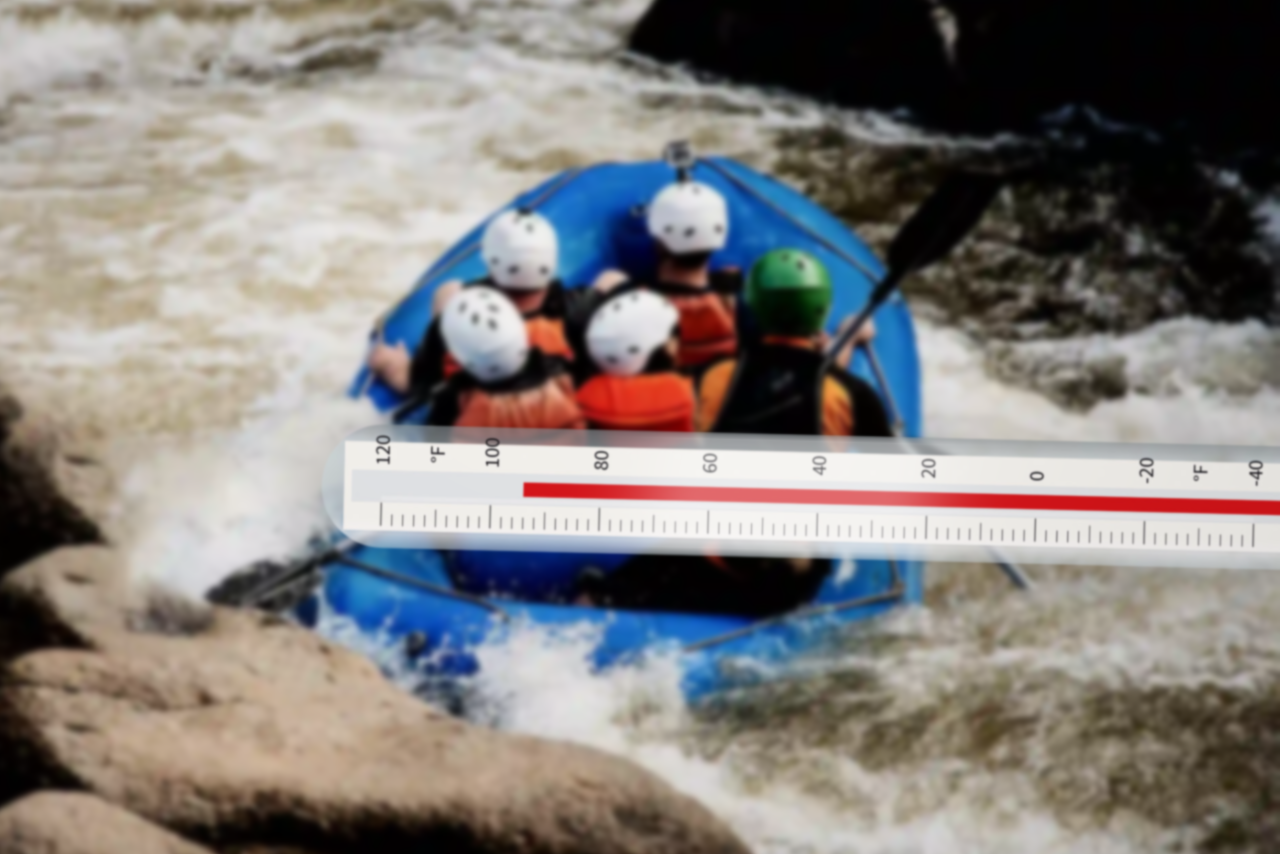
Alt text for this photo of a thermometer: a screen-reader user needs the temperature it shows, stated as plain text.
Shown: 94 °F
